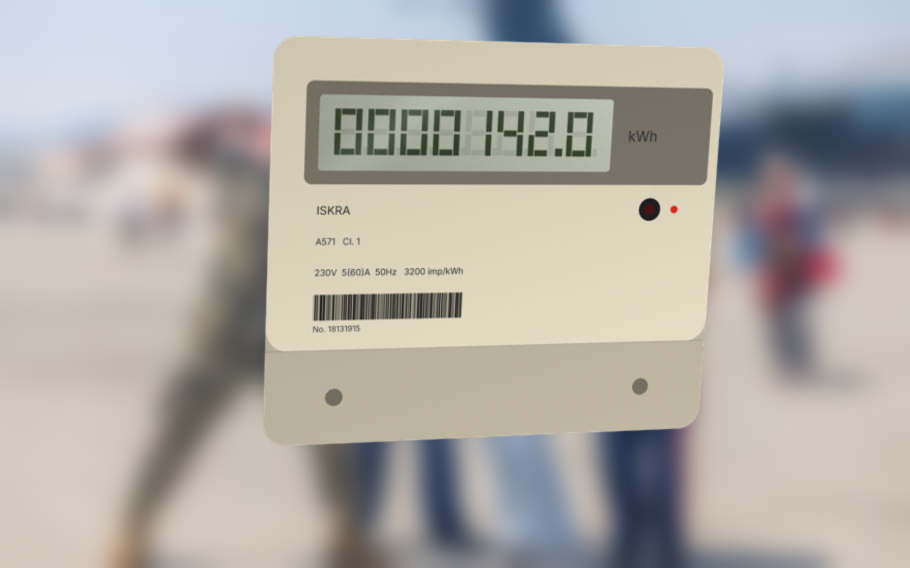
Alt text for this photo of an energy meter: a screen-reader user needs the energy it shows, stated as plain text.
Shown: 142.0 kWh
